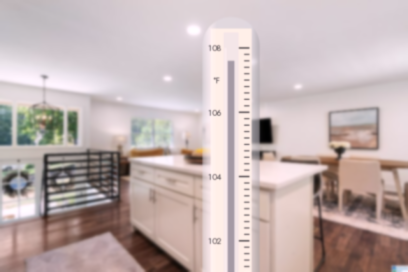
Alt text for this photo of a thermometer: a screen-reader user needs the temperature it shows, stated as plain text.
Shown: 107.6 °F
